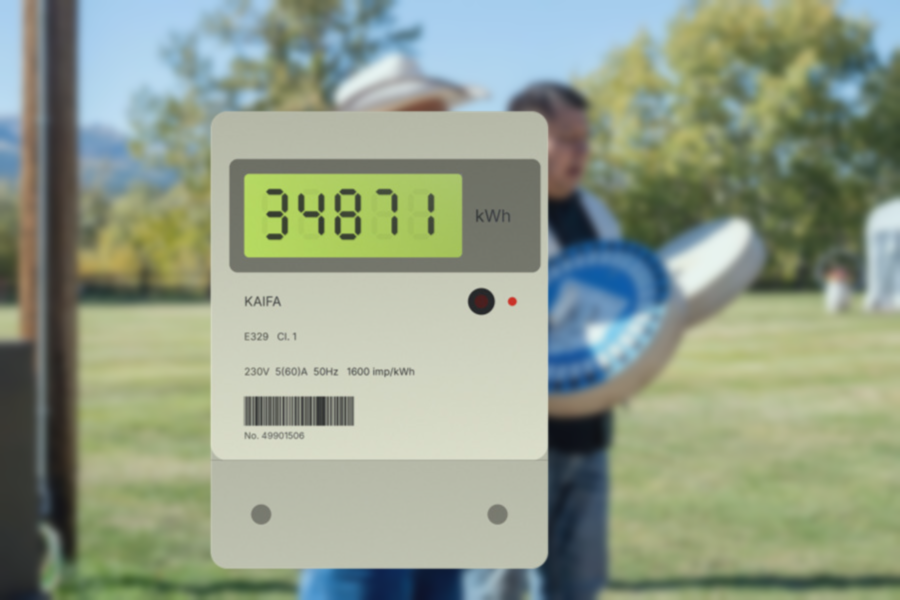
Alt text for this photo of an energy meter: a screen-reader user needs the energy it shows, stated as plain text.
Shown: 34871 kWh
